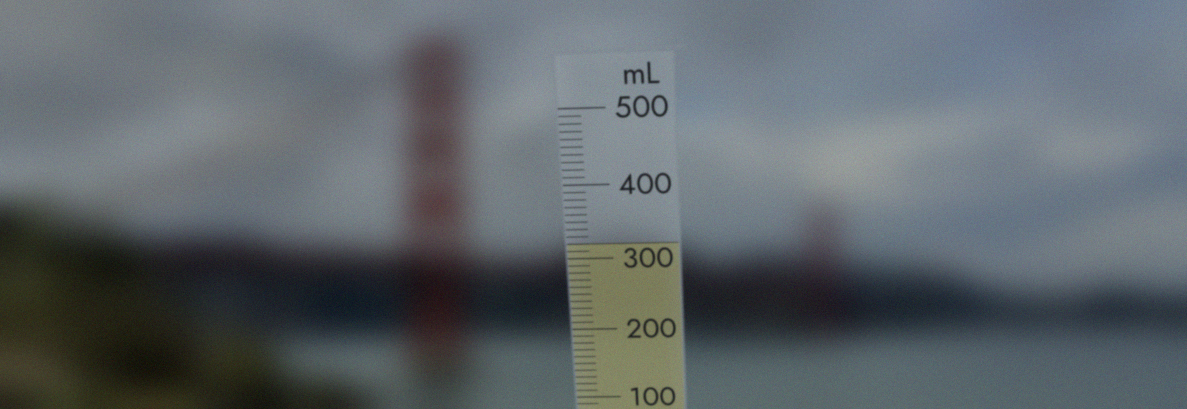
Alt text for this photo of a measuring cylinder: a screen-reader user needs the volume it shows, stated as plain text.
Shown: 320 mL
